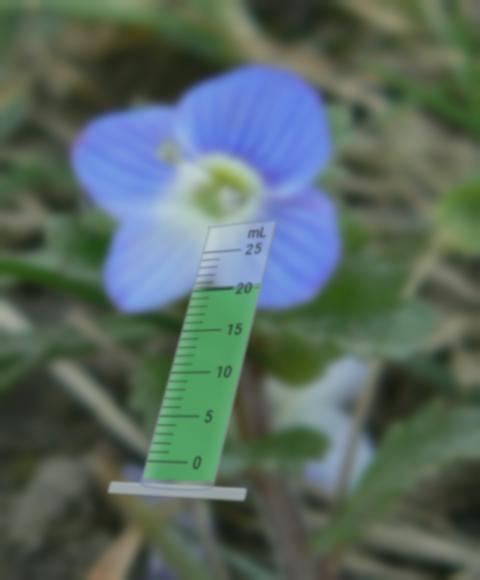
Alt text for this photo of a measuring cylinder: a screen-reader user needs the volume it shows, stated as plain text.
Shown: 20 mL
